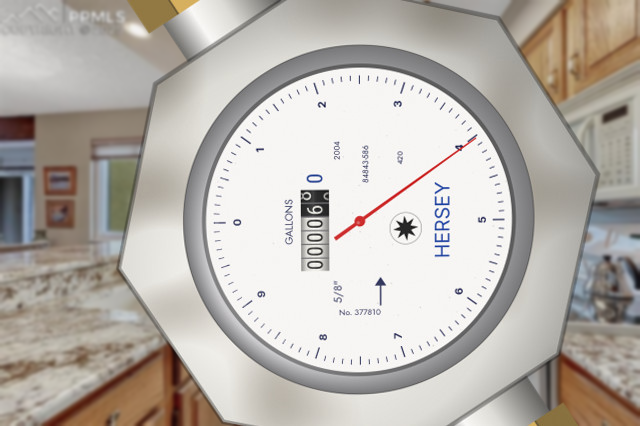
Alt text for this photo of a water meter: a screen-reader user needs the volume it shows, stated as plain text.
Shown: 684.0 gal
